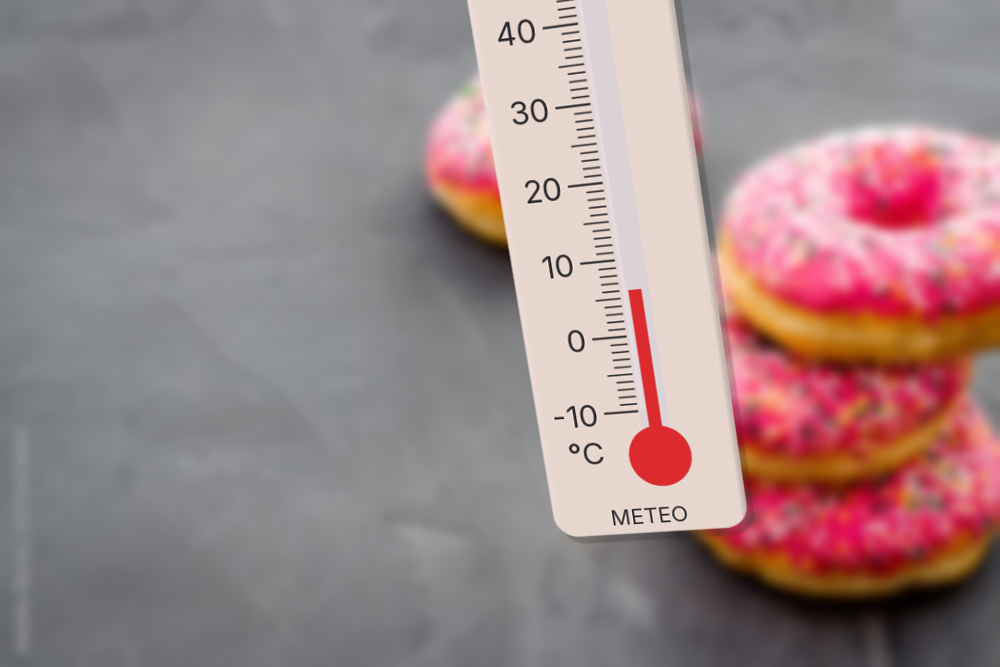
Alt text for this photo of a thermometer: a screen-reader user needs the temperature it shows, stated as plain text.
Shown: 6 °C
